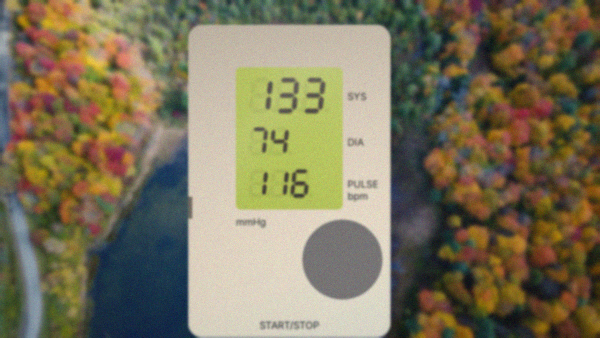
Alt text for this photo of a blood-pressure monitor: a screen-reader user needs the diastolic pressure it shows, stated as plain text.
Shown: 74 mmHg
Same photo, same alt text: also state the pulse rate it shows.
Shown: 116 bpm
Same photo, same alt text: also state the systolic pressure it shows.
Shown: 133 mmHg
